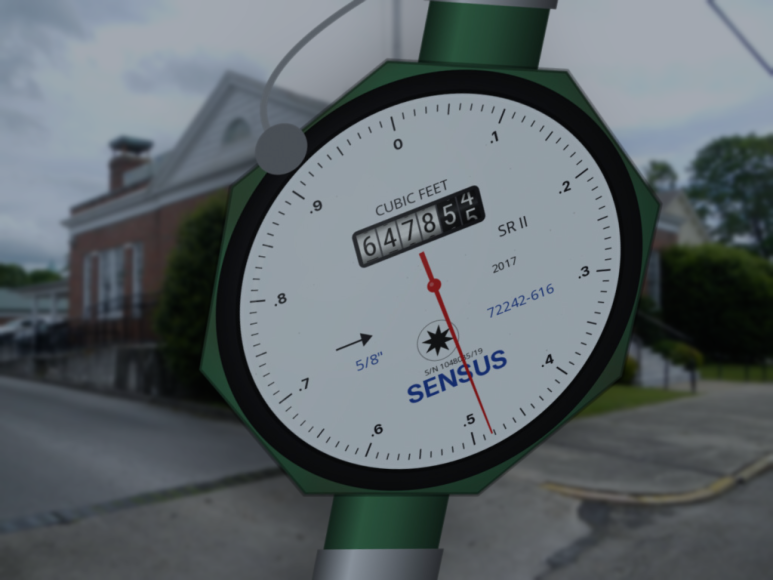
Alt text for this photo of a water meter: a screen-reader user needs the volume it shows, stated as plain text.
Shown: 647854.48 ft³
